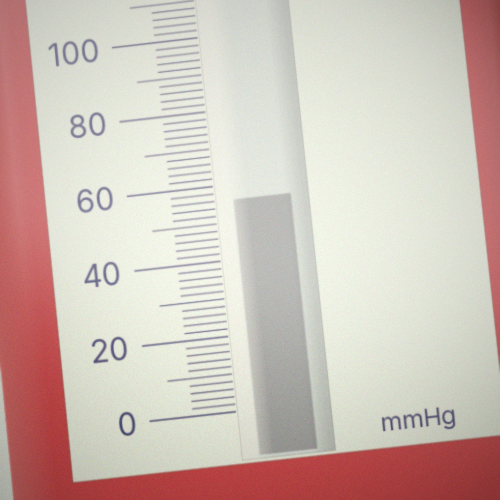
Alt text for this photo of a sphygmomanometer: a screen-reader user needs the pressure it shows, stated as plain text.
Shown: 56 mmHg
